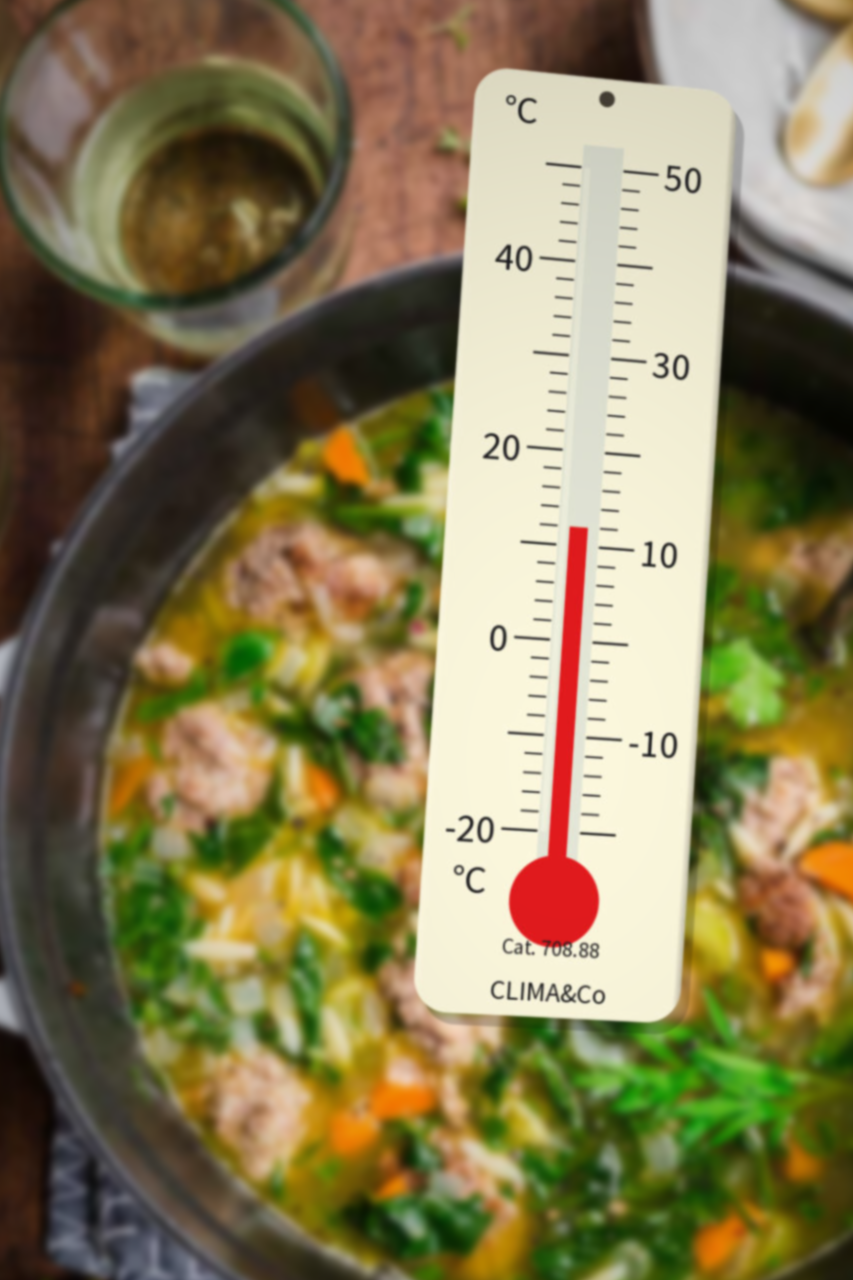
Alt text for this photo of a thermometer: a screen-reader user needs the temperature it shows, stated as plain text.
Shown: 12 °C
